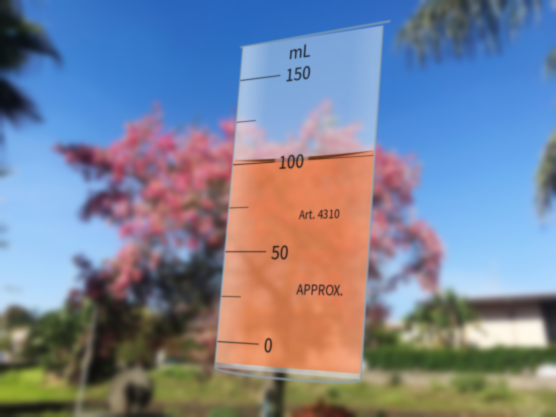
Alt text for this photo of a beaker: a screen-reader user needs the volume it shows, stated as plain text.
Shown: 100 mL
